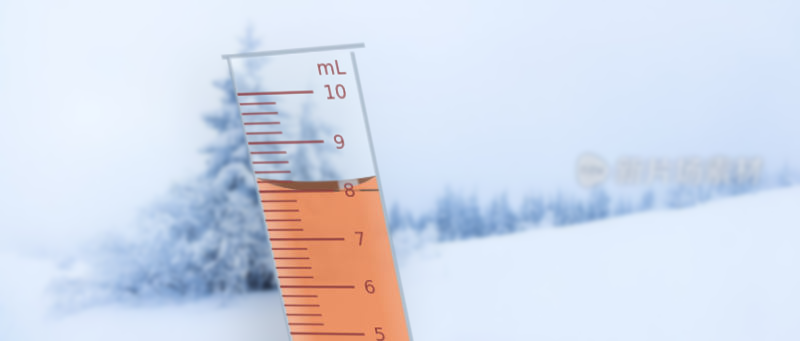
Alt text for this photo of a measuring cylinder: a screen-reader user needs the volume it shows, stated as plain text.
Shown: 8 mL
